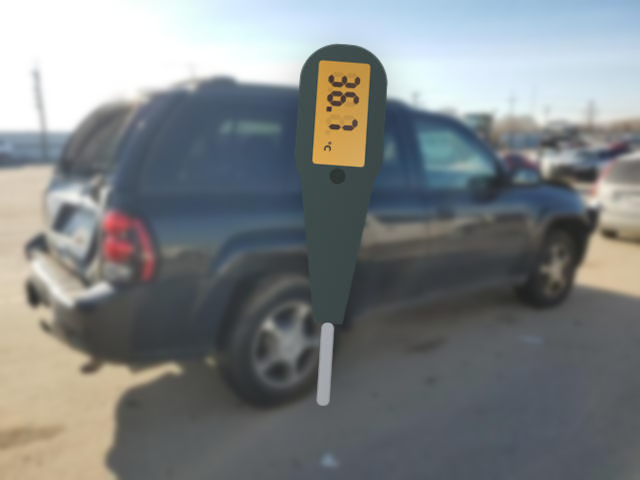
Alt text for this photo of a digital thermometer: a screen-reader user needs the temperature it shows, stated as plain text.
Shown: 36.7 °C
